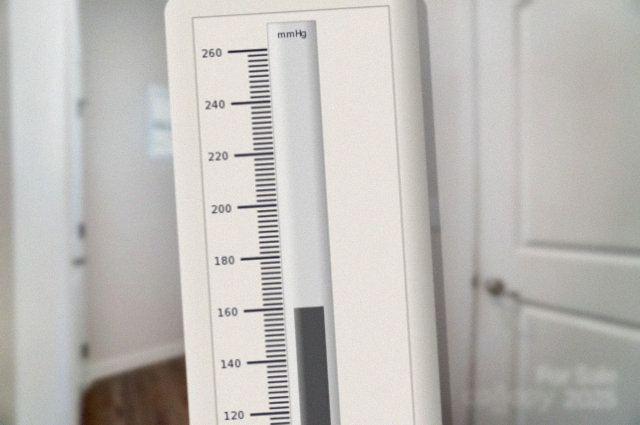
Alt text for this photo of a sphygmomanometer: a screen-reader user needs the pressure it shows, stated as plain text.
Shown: 160 mmHg
